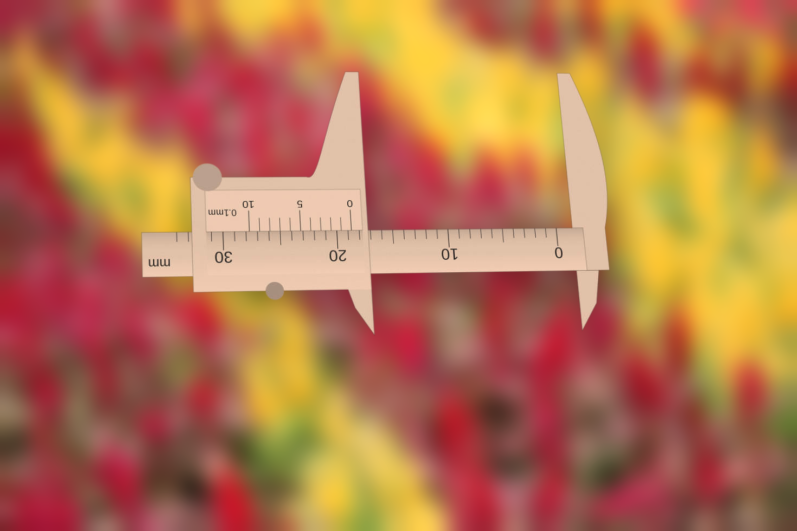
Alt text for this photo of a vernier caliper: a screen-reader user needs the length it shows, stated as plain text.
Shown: 18.7 mm
